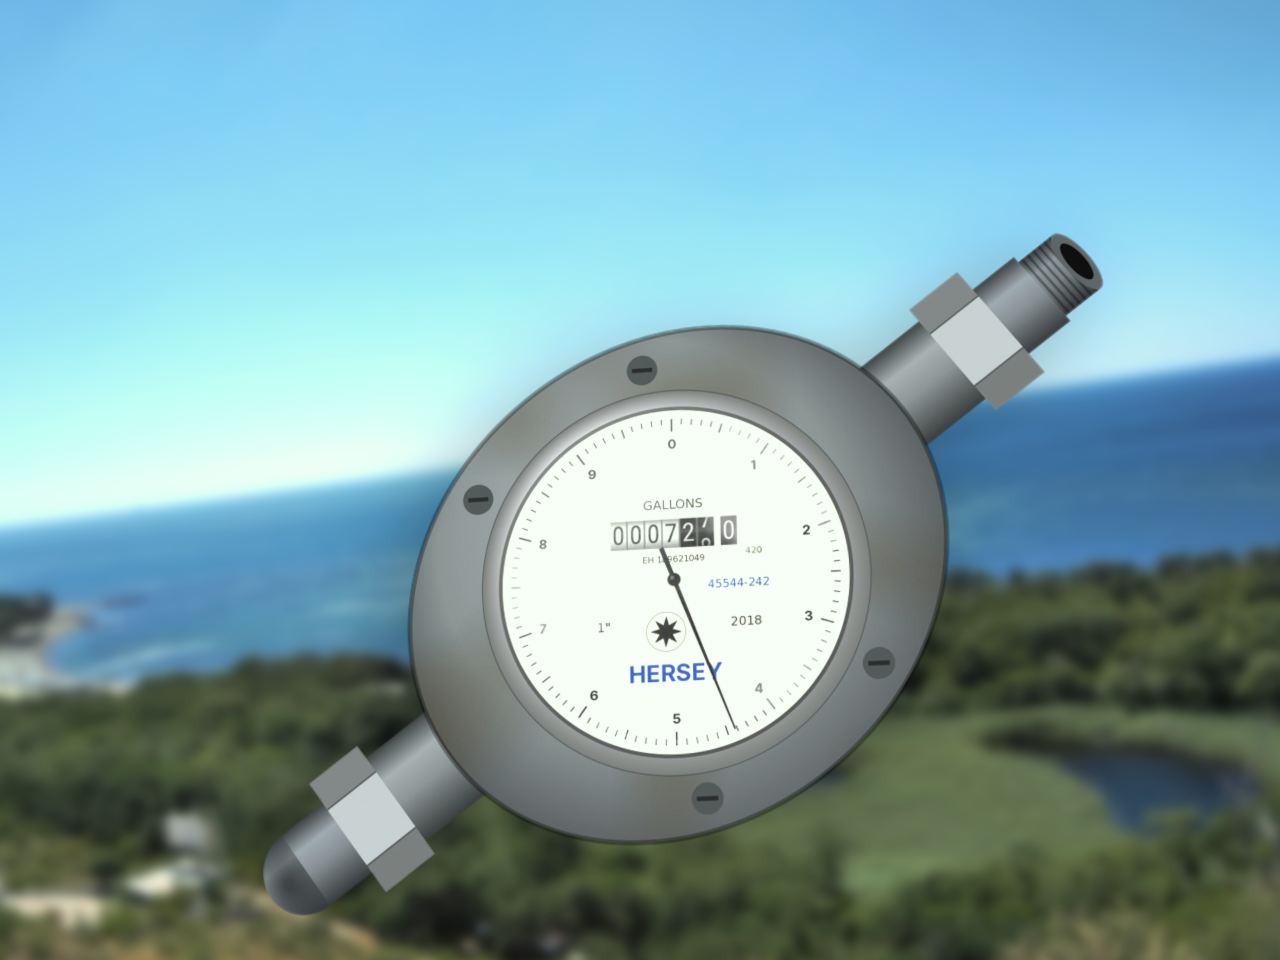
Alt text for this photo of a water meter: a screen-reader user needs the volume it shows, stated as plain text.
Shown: 7274.4 gal
